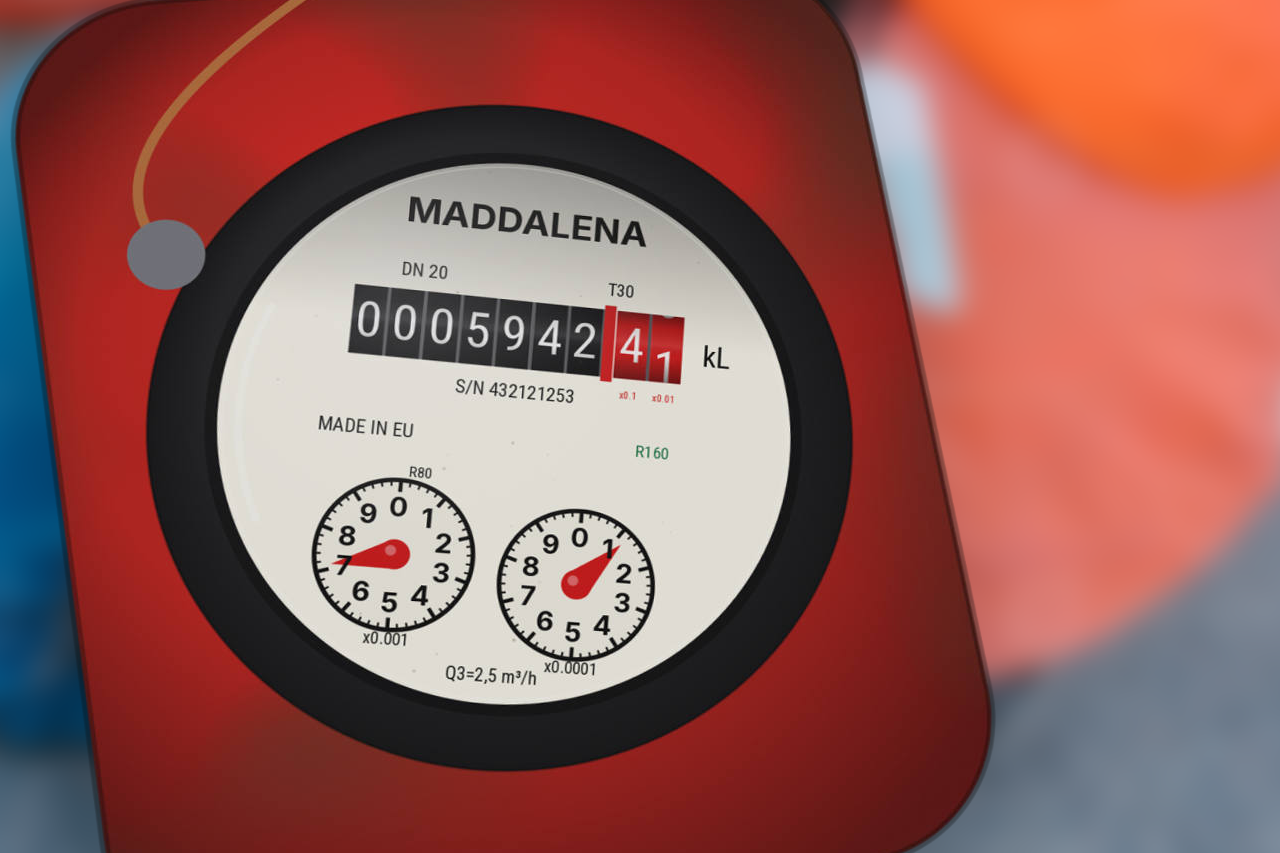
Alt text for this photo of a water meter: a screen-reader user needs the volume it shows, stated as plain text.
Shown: 5942.4071 kL
